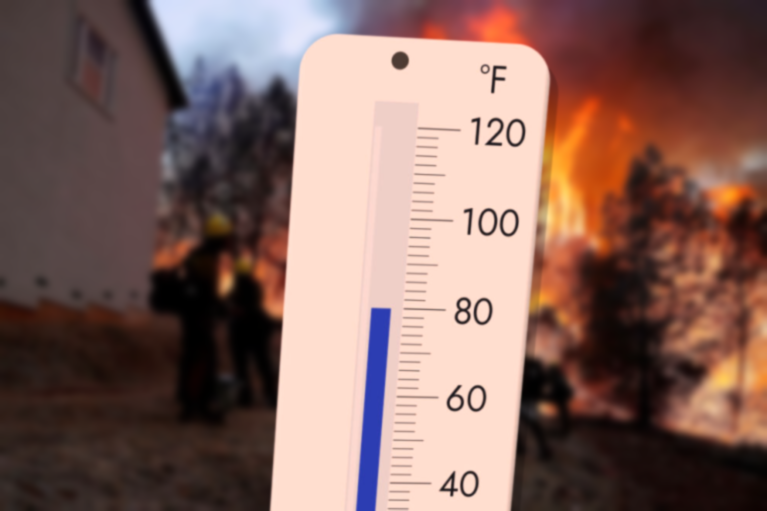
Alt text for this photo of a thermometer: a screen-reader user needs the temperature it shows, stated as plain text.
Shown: 80 °F
